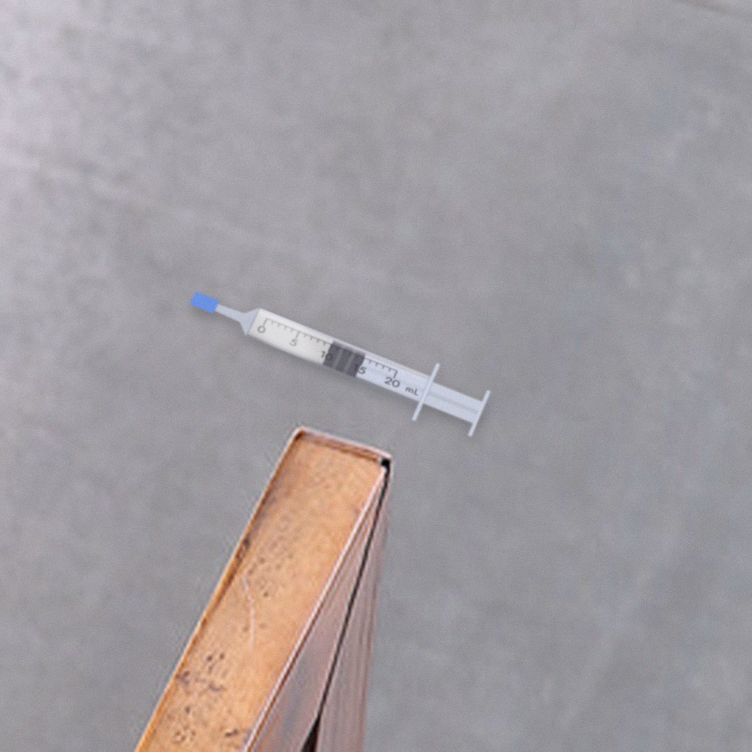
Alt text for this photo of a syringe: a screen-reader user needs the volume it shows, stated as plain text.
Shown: 10 mL
